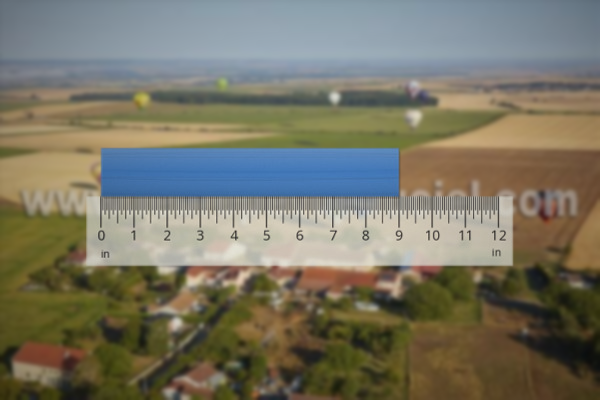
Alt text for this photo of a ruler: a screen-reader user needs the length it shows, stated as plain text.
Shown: 9 in
